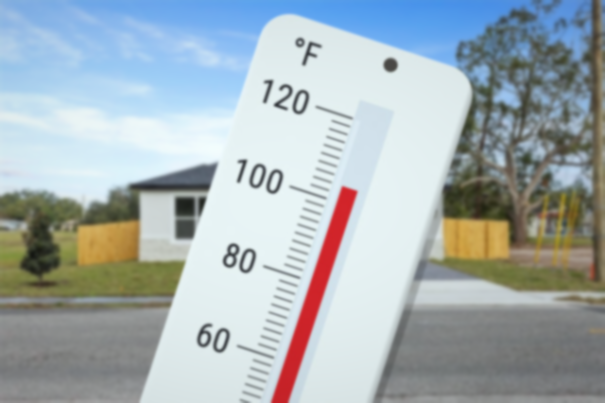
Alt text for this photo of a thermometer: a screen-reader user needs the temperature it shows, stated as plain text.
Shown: 104 °F
